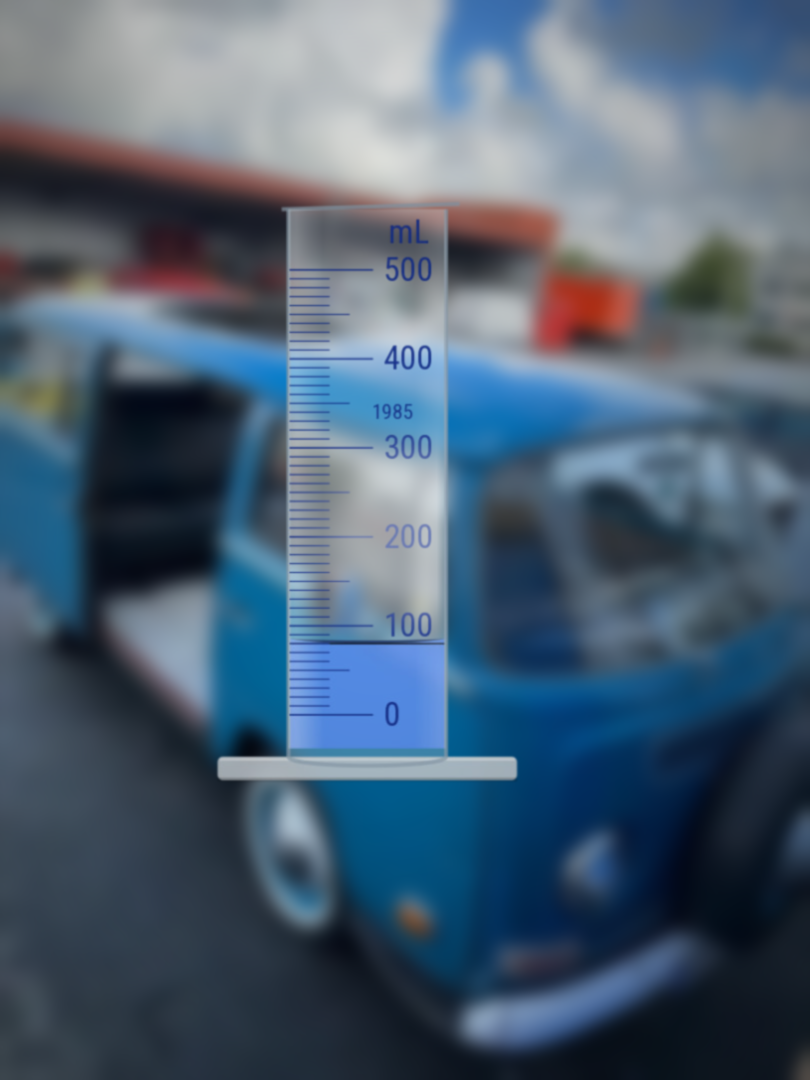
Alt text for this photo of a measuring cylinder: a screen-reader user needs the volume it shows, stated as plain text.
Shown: 80 mL
